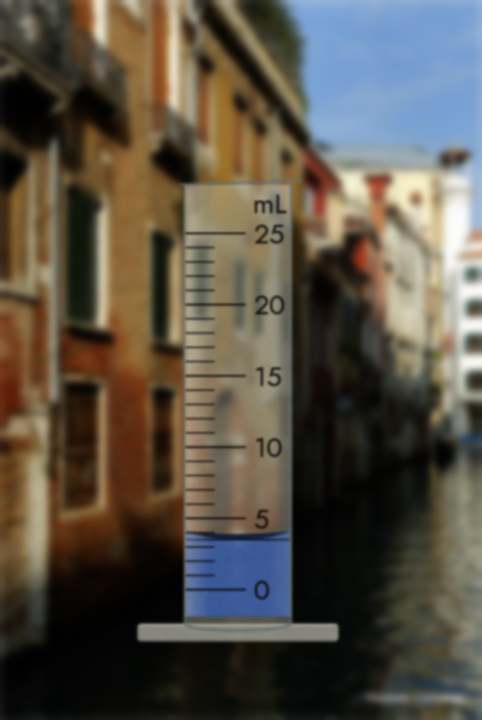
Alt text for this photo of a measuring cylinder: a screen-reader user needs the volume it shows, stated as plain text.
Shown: 3.5 mL
